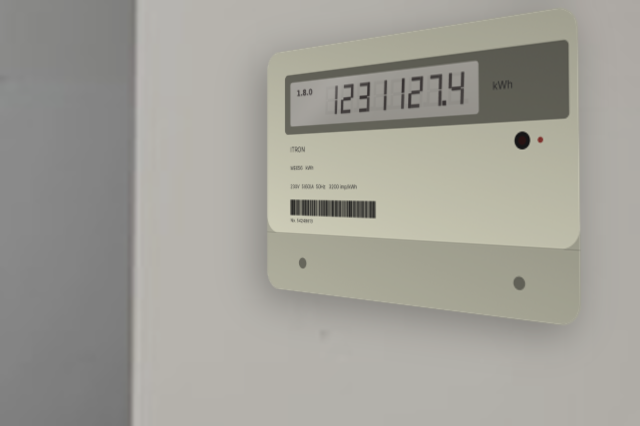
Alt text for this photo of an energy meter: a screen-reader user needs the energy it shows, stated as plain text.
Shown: 1231127.4 kWh
